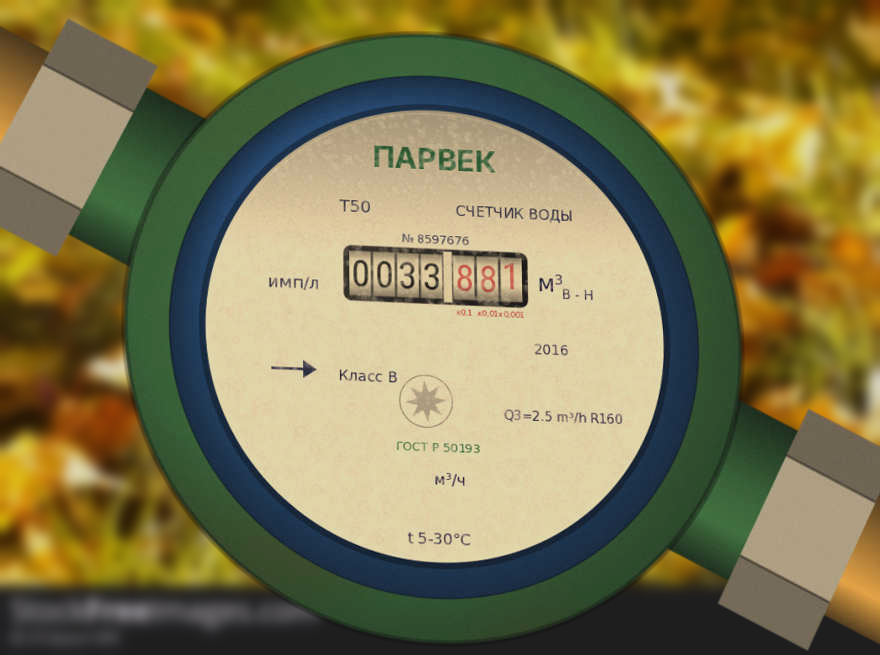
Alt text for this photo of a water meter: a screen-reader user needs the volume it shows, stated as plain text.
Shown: 33.881 m³
